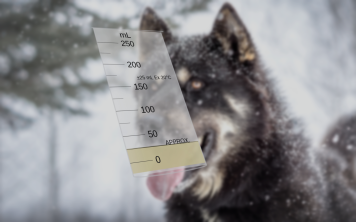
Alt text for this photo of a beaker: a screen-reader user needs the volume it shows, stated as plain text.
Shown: 25 mL
